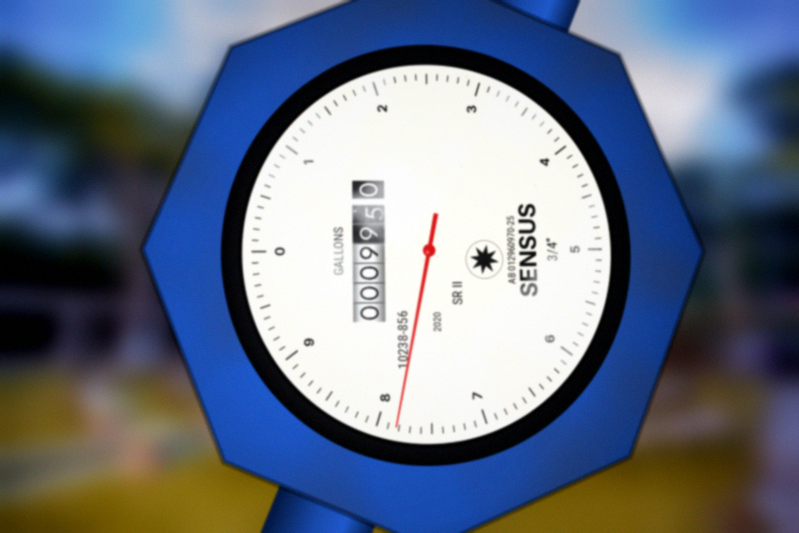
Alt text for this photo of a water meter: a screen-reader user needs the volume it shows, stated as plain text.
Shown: 9947.8 gal
